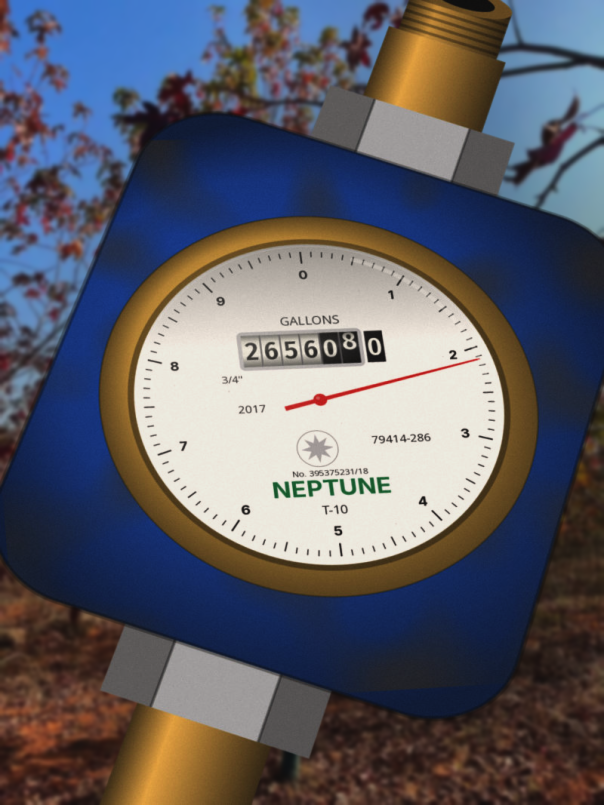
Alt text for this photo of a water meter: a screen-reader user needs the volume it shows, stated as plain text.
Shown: 2656082.1 gal
